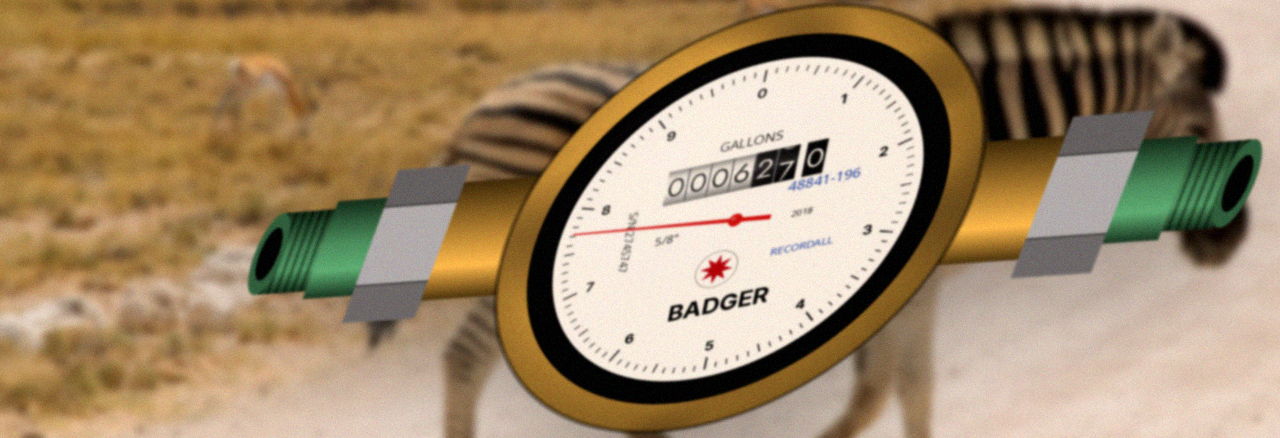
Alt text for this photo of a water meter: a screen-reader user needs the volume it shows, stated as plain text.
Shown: 6267.7 gal
